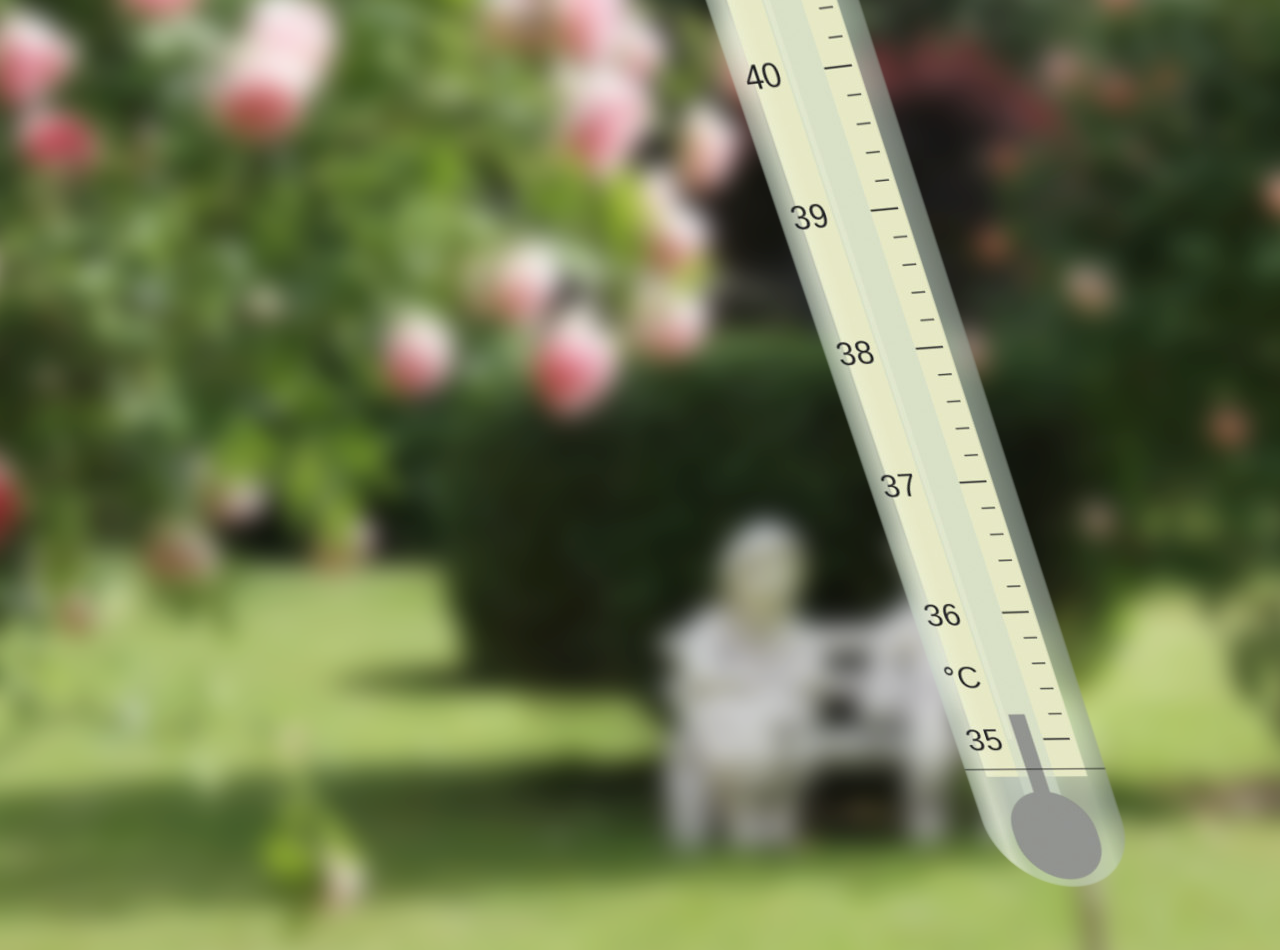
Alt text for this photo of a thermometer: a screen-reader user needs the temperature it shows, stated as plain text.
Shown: 35.2 °C
